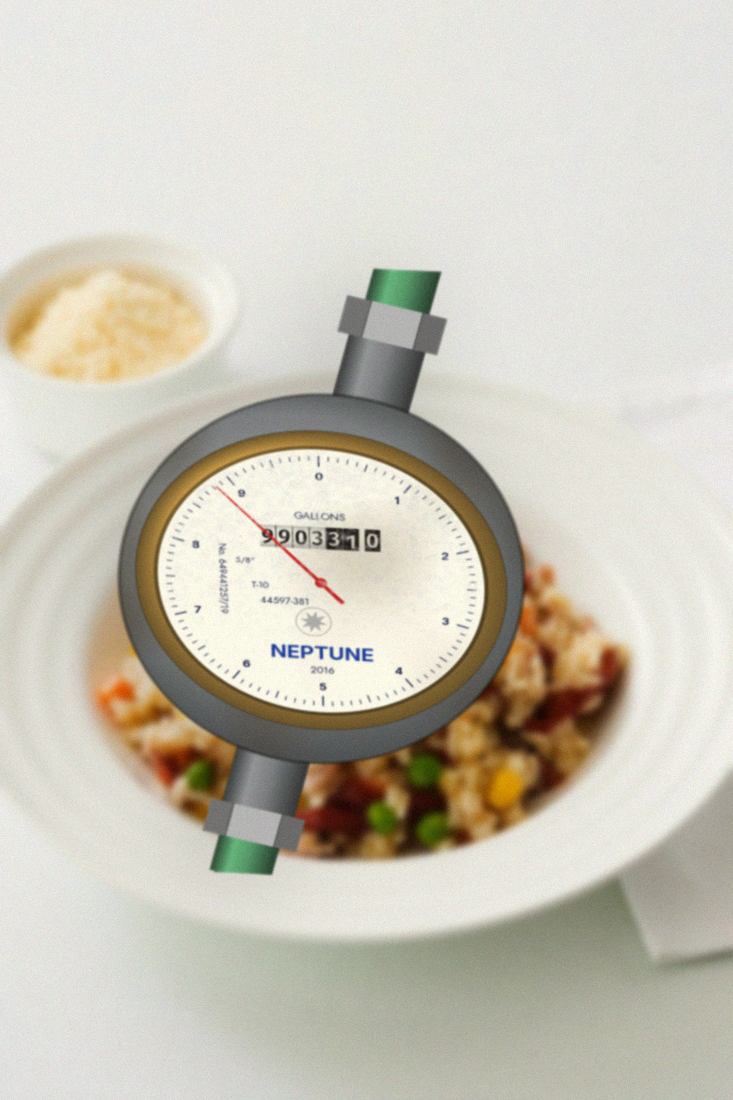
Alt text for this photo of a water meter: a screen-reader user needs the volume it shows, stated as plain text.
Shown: 9903308.8 gal
